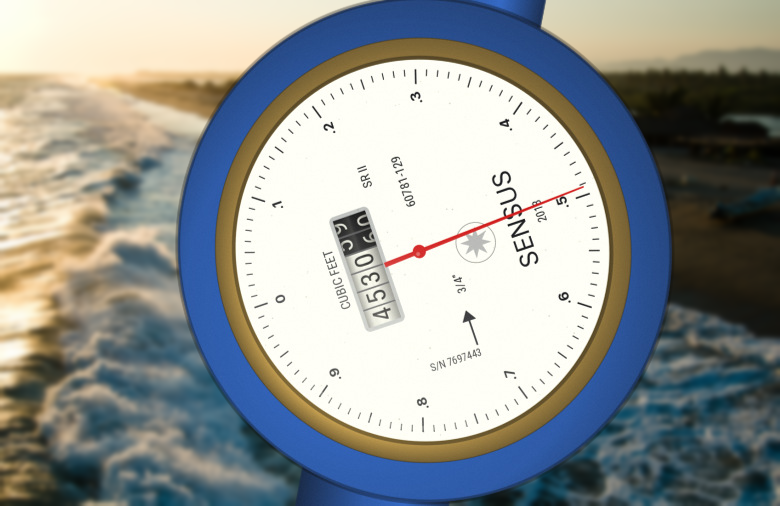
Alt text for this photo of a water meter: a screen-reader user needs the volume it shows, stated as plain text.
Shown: 453059.49 ft³
